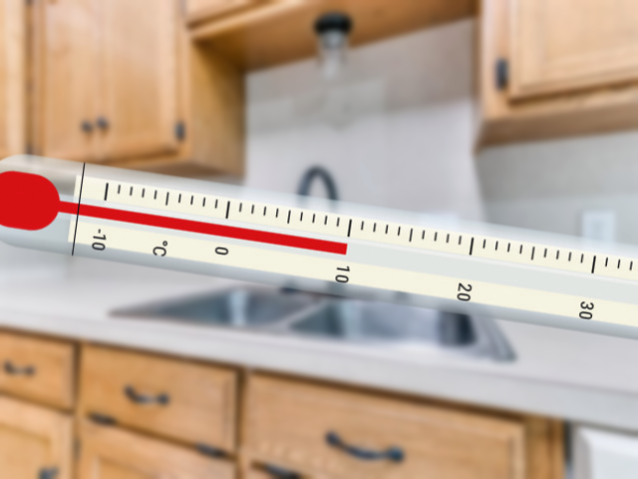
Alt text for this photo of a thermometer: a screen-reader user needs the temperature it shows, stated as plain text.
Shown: 10 °C
